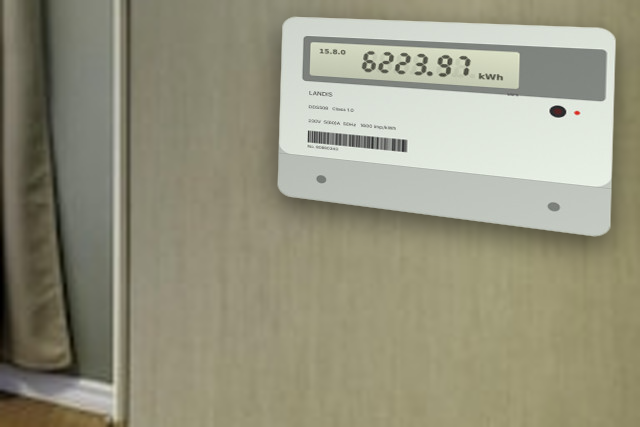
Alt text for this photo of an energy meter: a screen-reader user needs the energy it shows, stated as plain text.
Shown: 6223.97 kWh
